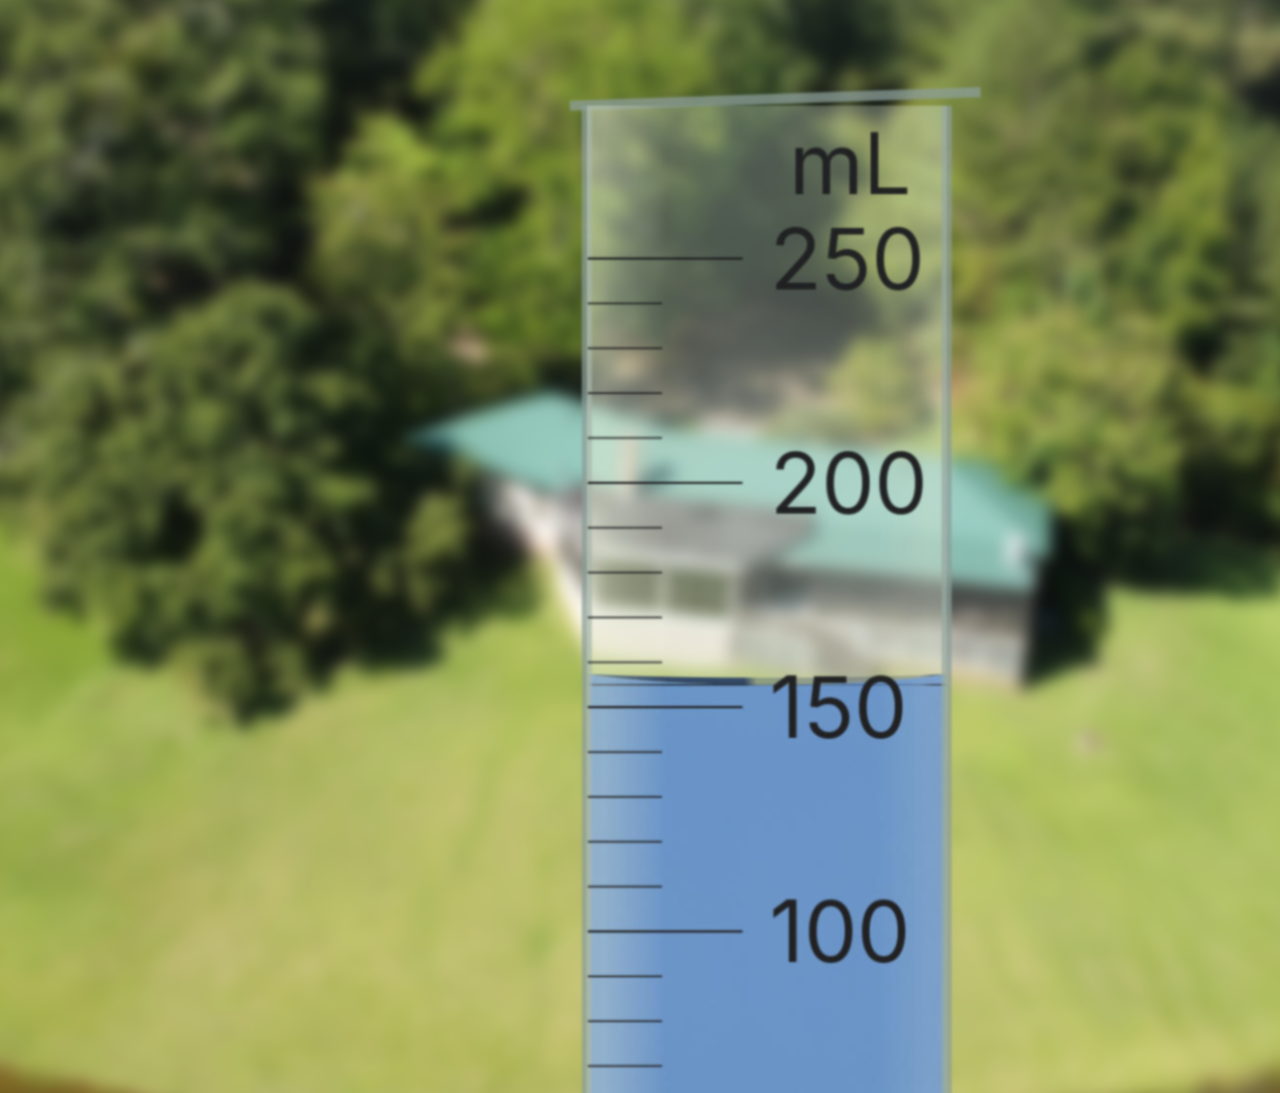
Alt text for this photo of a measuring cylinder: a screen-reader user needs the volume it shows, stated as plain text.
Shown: 155 mL
